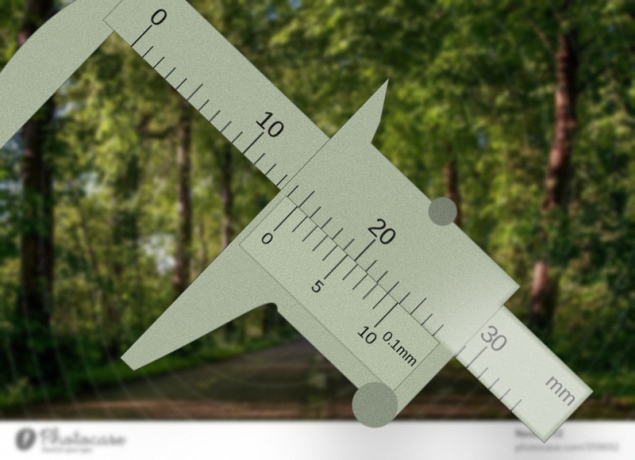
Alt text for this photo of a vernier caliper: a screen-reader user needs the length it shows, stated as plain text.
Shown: 14.9 mm
